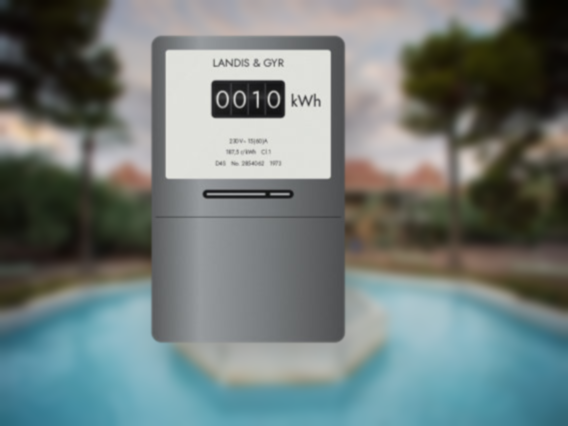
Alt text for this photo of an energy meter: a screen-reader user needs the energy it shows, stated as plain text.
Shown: 10 kWh
